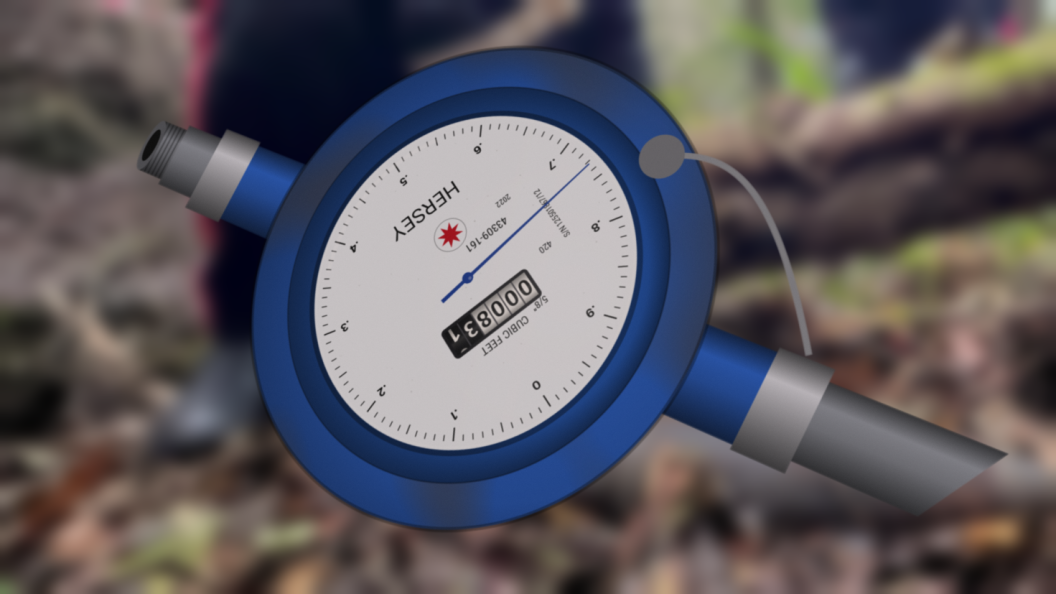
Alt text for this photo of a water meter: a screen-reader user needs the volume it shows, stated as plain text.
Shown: 830.73 ft³
